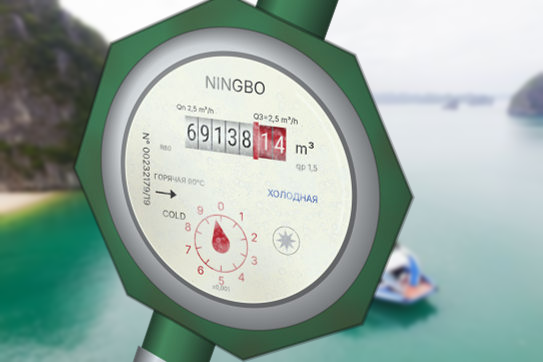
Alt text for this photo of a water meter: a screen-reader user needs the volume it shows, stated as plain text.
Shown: 69138.139 m³
